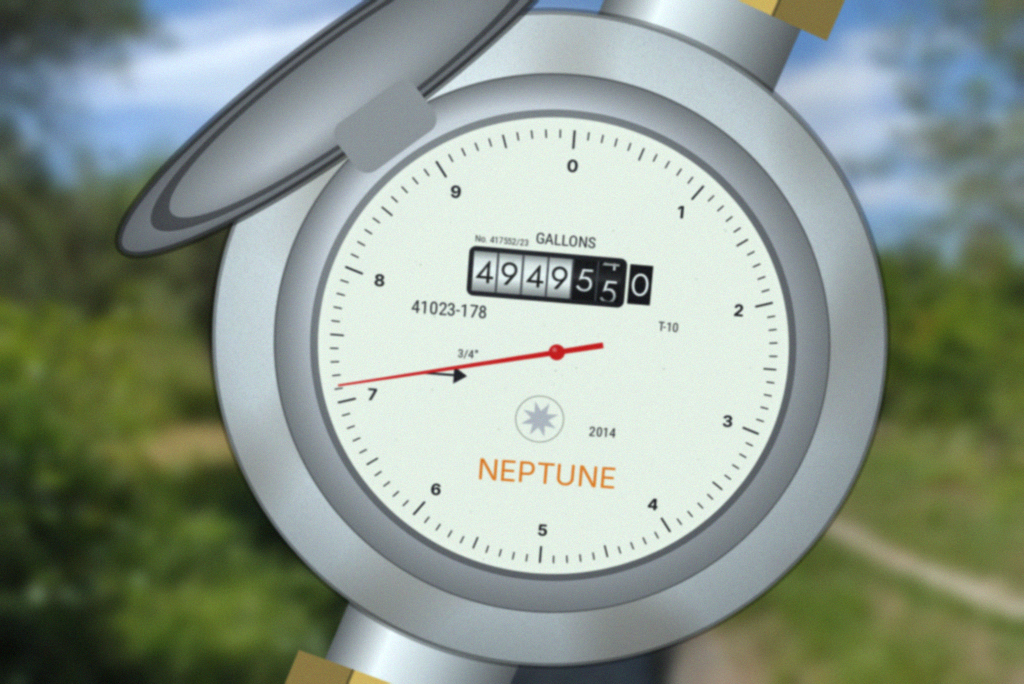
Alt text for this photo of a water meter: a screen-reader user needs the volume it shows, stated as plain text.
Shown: 4949547.1 gal
